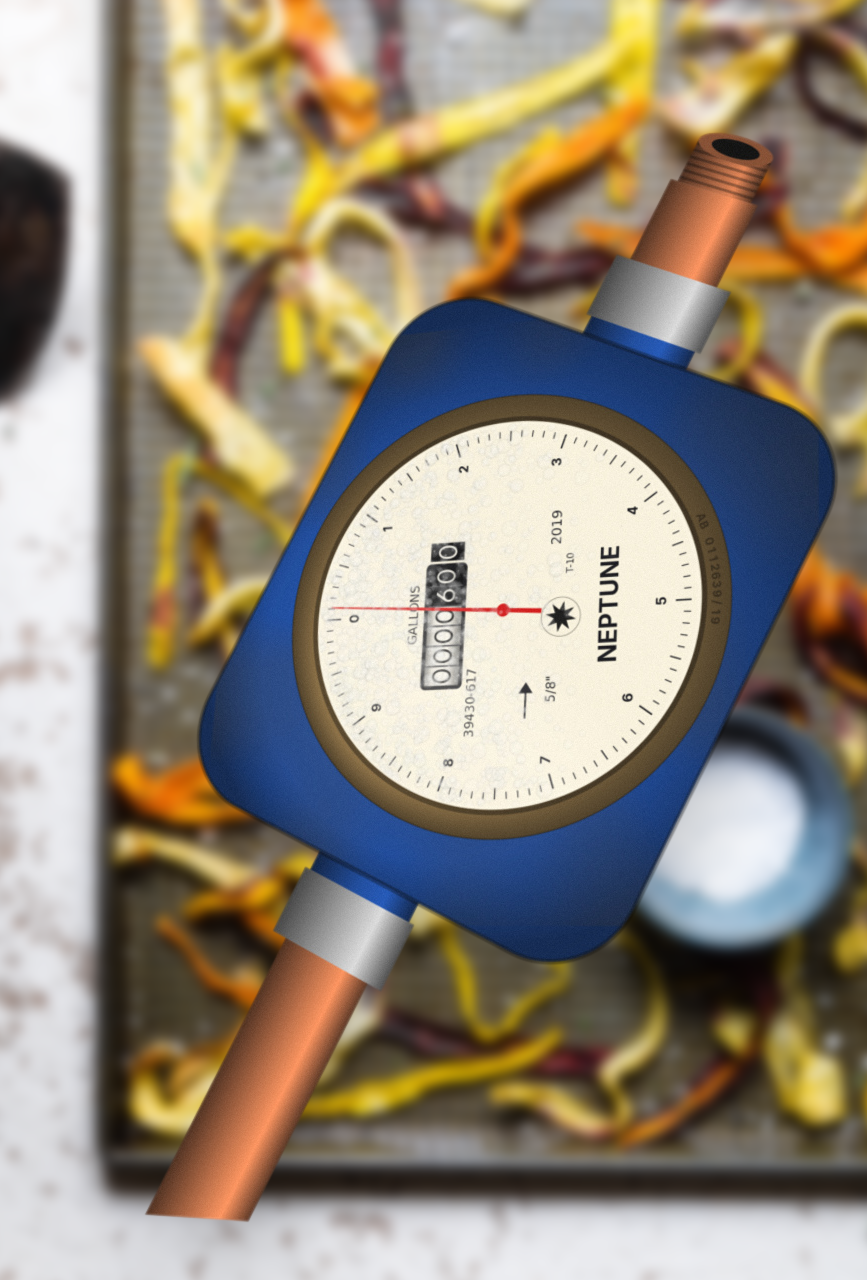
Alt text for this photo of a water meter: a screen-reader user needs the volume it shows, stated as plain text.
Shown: 600.1 gal
